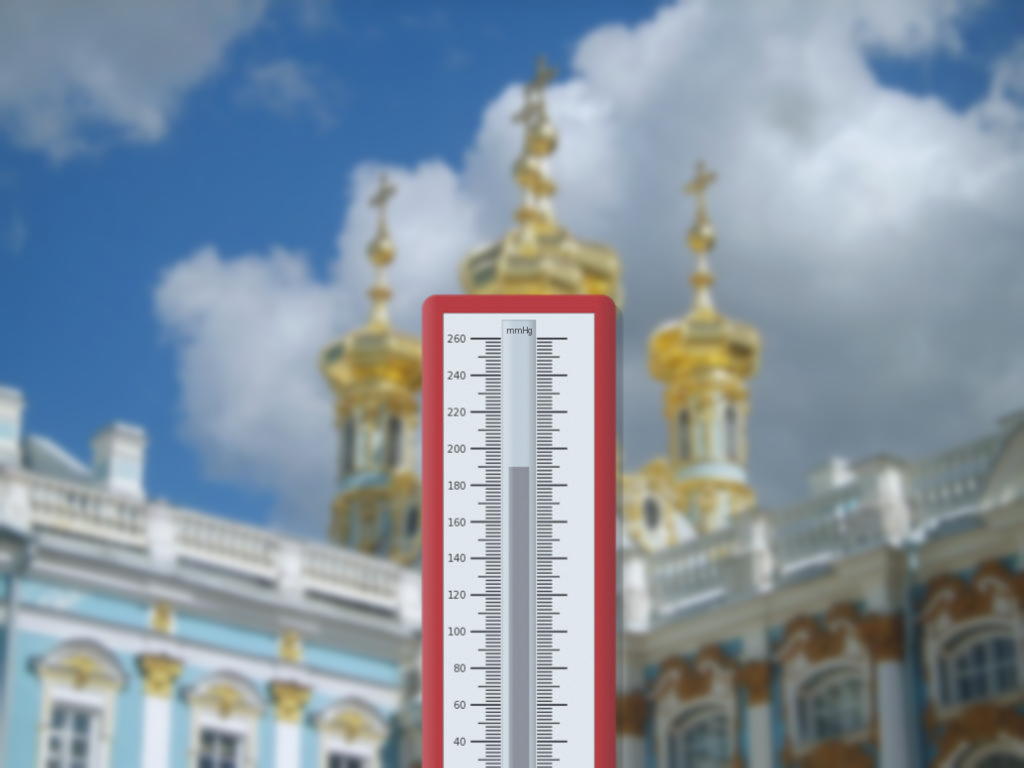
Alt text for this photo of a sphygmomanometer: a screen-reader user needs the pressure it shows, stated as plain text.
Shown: 190 mmHg
